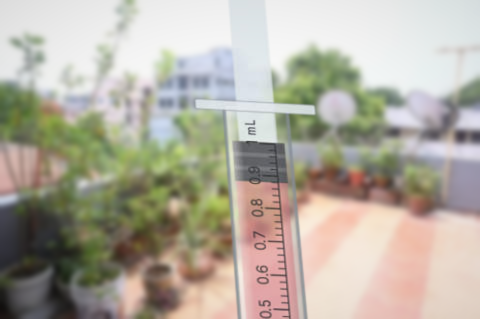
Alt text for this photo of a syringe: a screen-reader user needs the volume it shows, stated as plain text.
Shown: 0.88 mL
